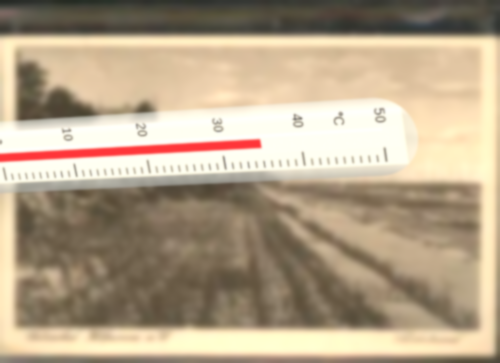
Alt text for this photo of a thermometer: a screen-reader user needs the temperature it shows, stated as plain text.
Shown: 35 °C
